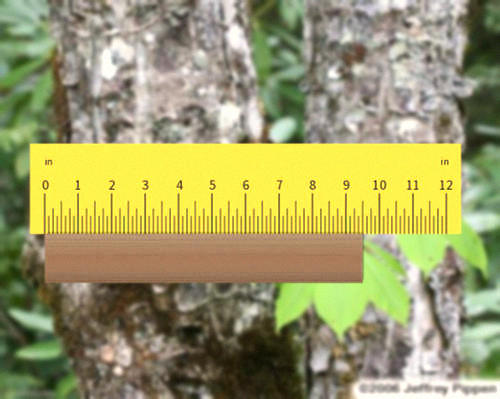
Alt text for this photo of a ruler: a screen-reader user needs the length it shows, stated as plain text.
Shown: 9.5 in
